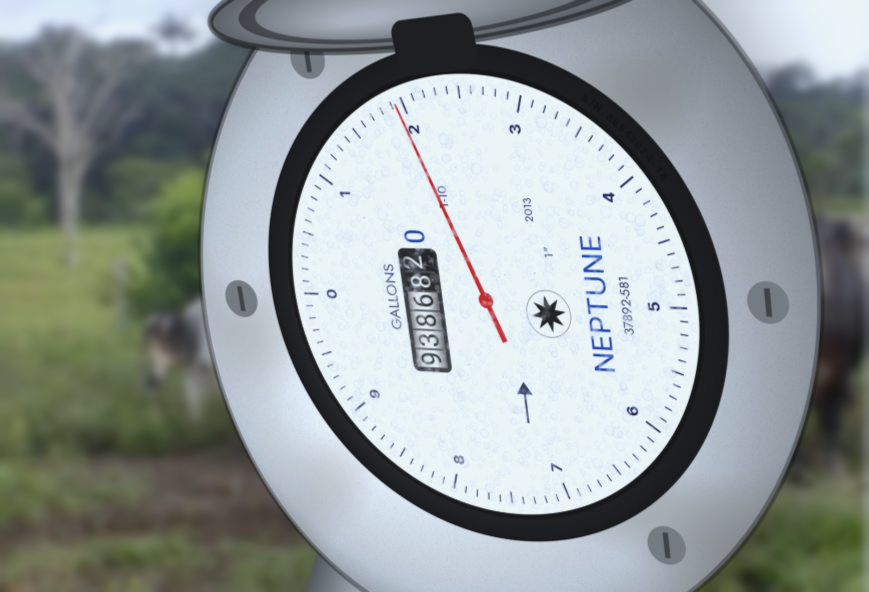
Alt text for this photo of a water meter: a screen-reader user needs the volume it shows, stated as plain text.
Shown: 9386821.9 gal
